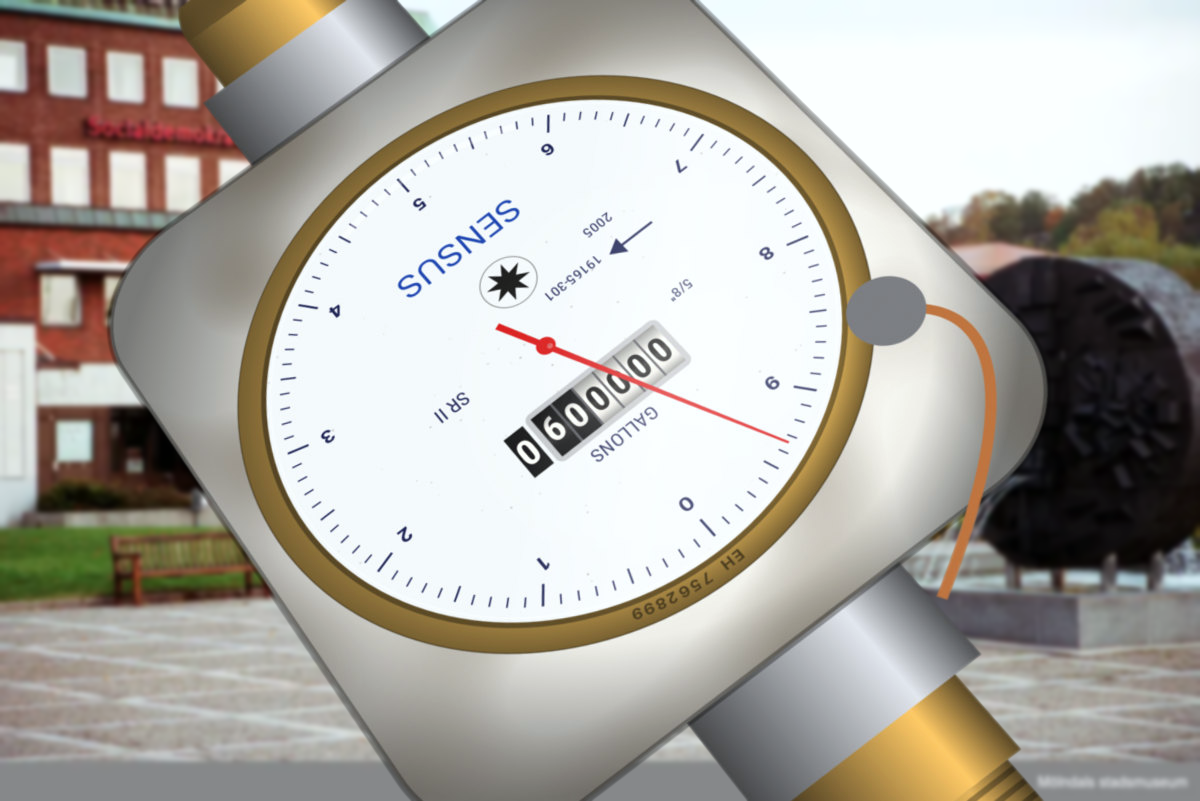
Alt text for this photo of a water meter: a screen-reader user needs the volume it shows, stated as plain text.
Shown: 89.3 gal
